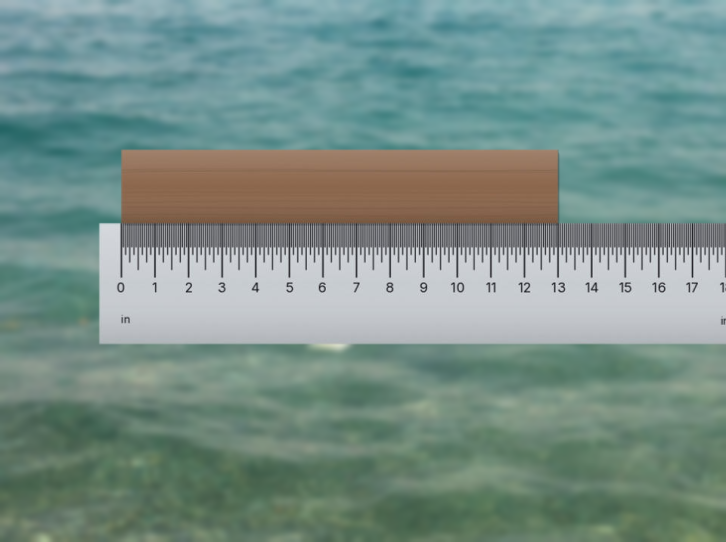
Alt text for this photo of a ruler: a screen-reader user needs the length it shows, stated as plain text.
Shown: 13 in
